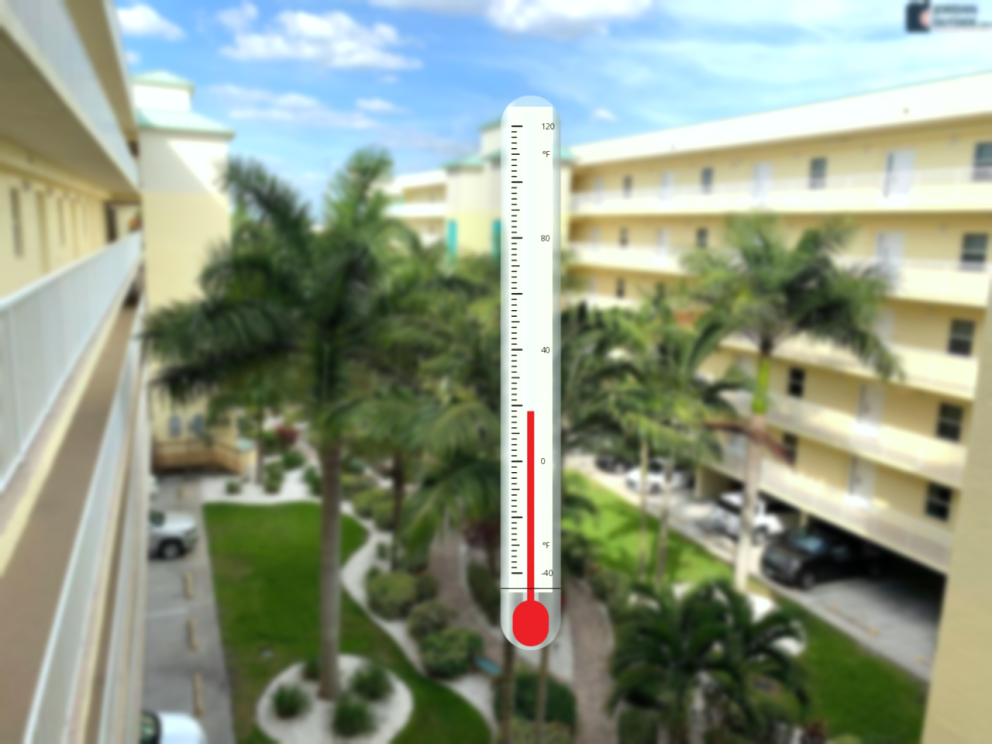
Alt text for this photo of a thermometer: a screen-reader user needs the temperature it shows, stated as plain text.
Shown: 18 °F
